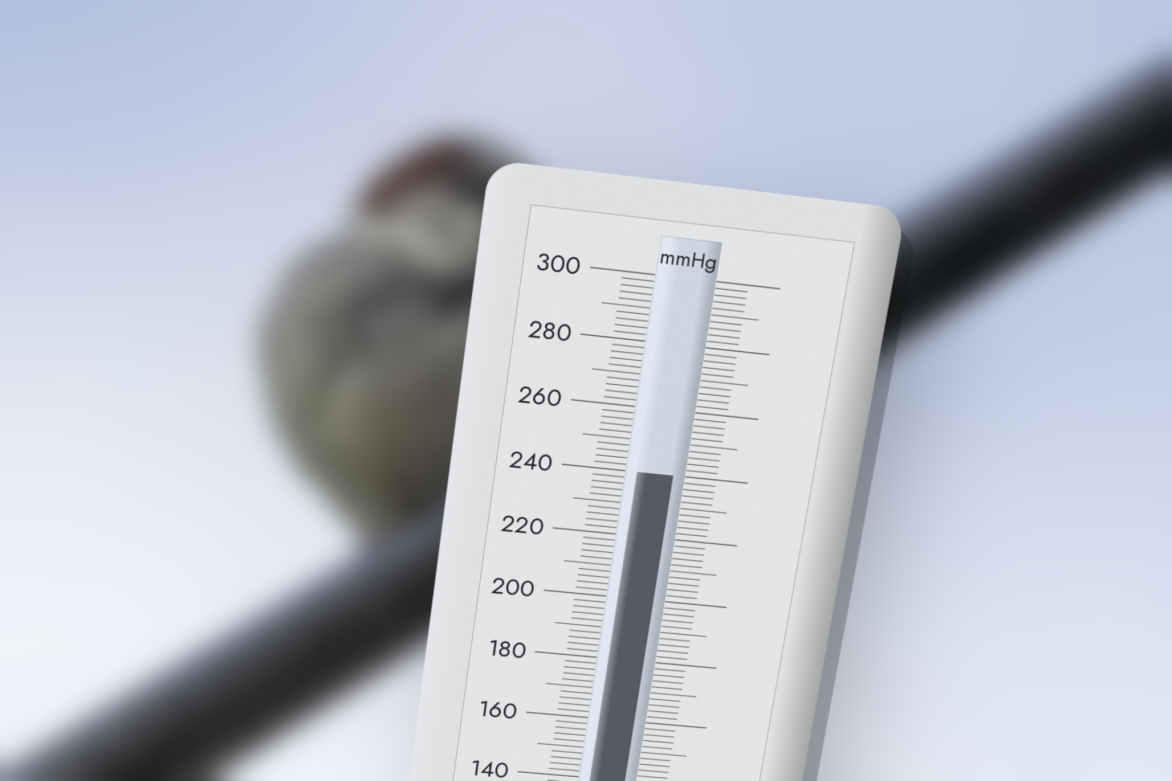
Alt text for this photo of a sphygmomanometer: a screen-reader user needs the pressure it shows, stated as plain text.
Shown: 240 mmHg
